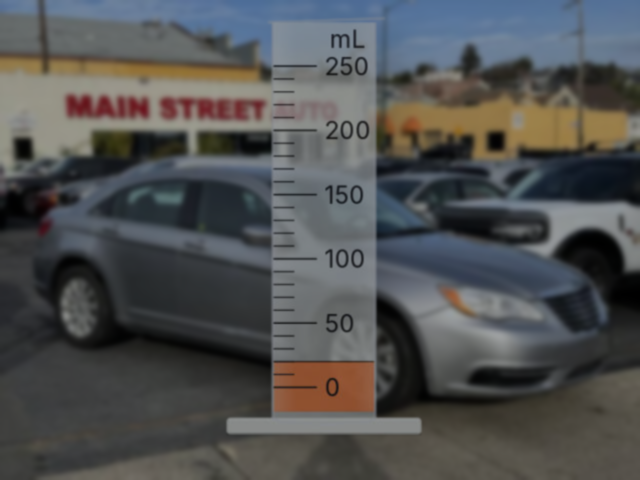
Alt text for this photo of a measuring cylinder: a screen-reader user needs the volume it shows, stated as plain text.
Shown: 20 mL
